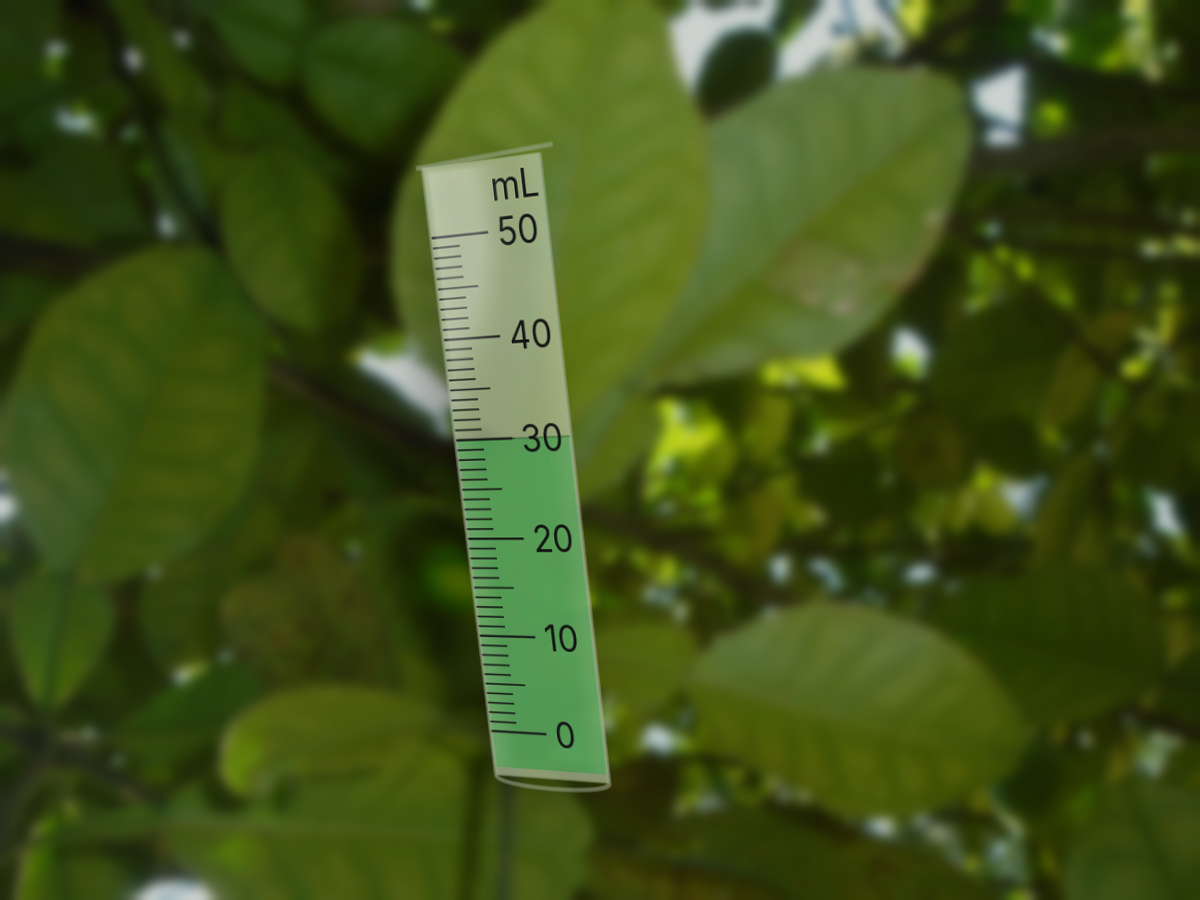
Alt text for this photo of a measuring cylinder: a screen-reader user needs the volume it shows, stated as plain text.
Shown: 30 mL
